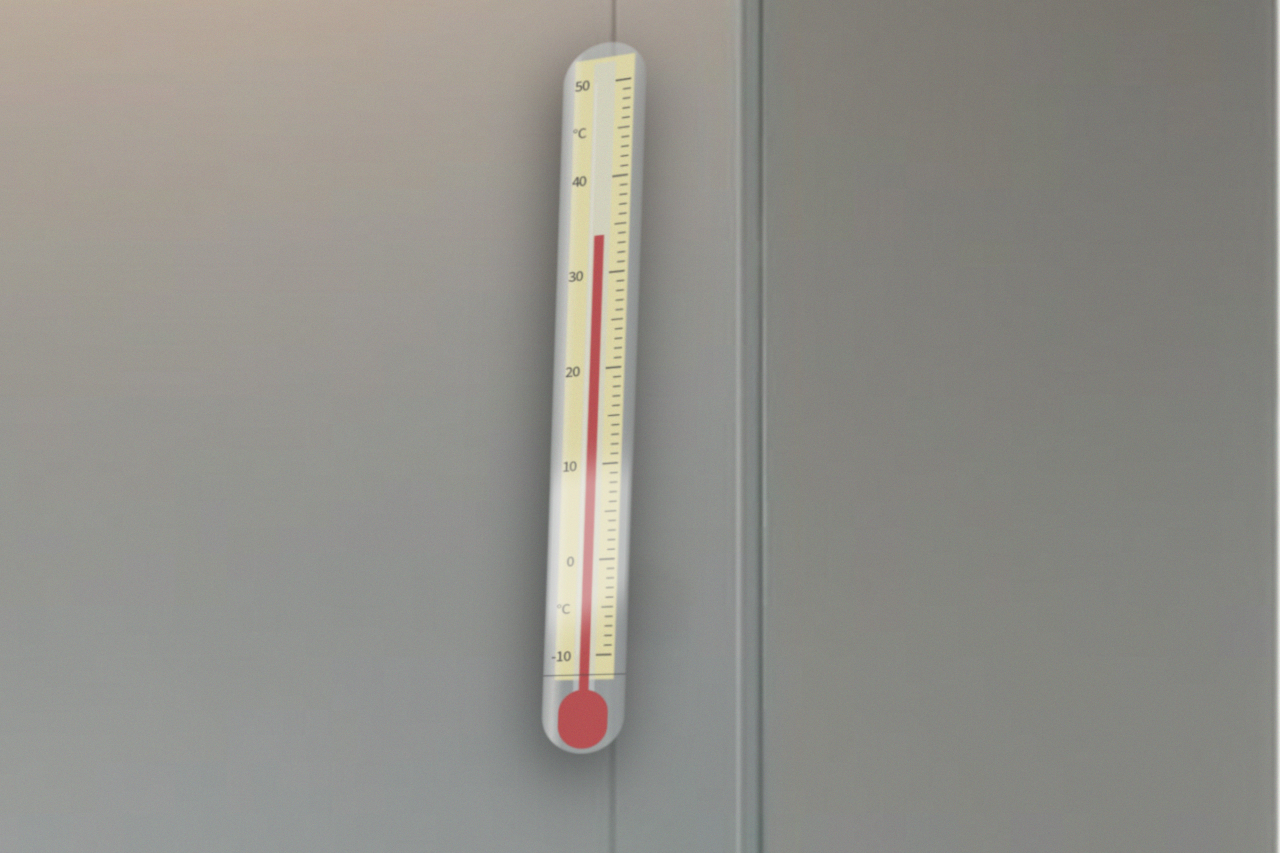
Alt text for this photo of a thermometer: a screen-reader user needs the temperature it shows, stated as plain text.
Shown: 34 °C
